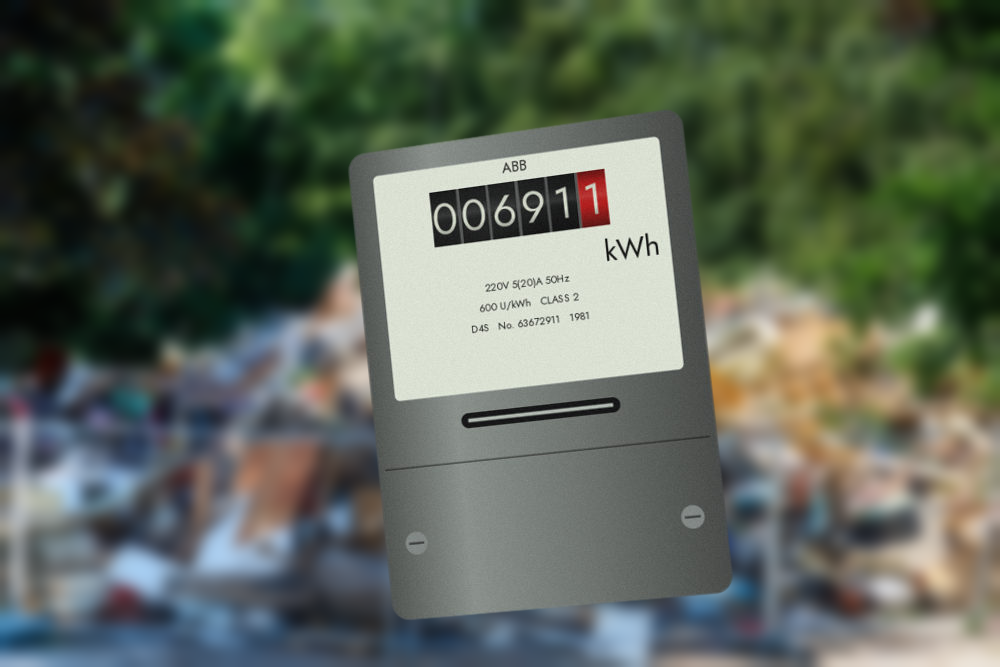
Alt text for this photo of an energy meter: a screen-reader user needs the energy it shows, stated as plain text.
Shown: 691.1 kWh
